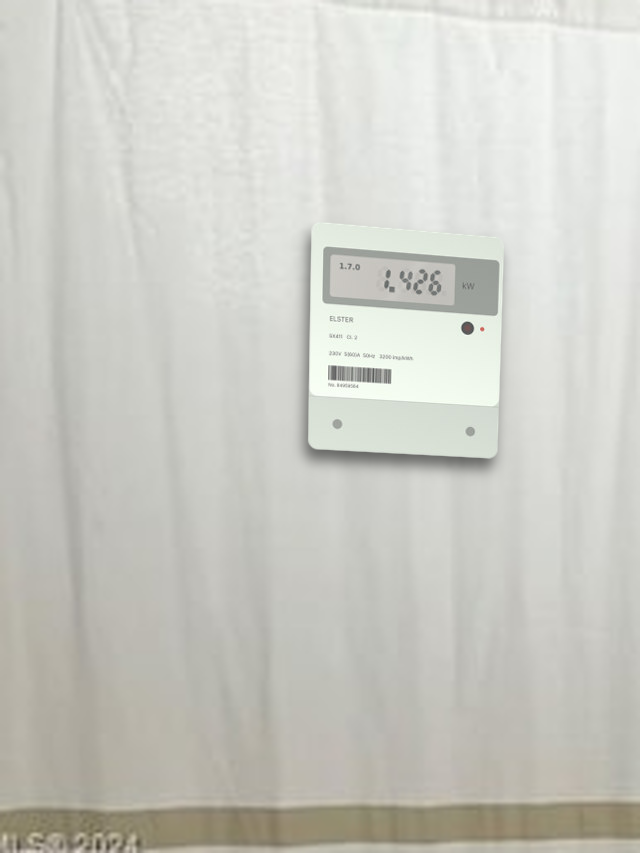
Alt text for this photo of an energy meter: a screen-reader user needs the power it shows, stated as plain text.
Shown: 1.426 kW
